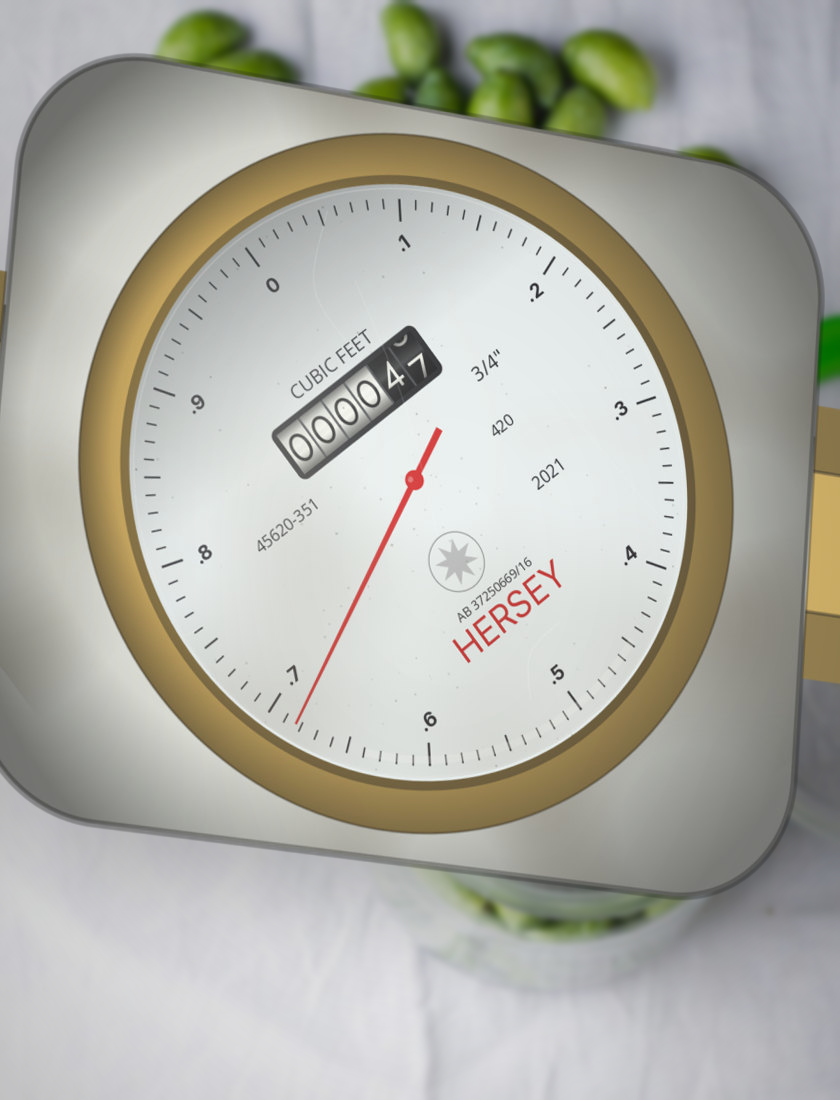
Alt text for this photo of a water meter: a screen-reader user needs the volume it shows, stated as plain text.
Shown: 46.68 ft³
